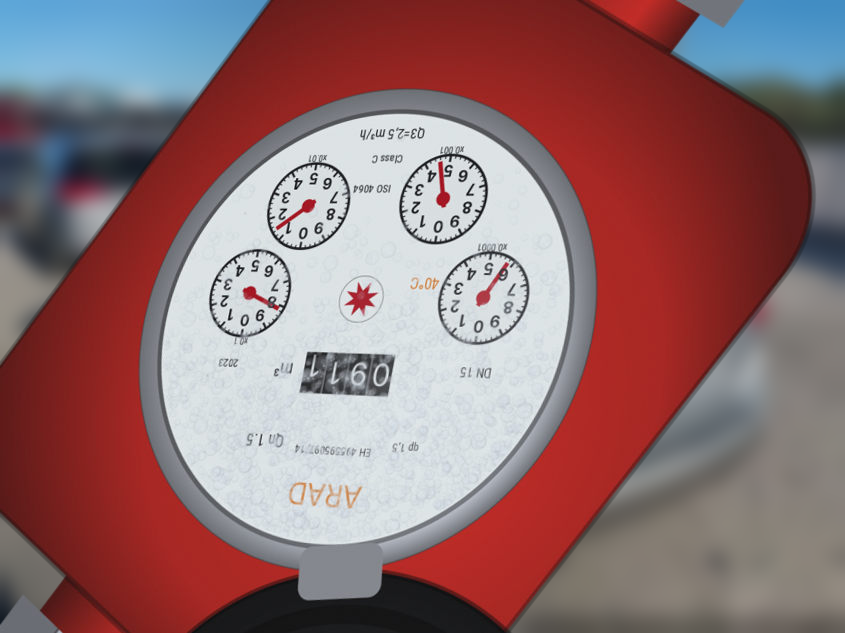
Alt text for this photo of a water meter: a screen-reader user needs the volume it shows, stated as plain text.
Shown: 910.8145 m³
